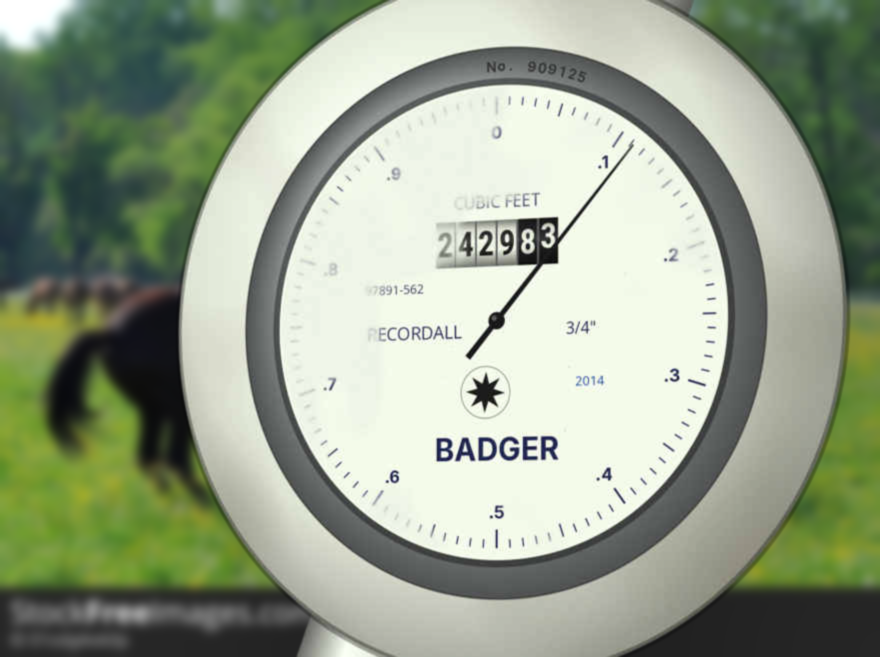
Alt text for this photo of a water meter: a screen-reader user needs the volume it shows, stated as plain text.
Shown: 242983.11 ft³
